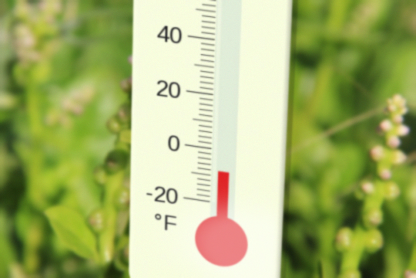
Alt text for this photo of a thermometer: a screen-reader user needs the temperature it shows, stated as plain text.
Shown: -8 °F
